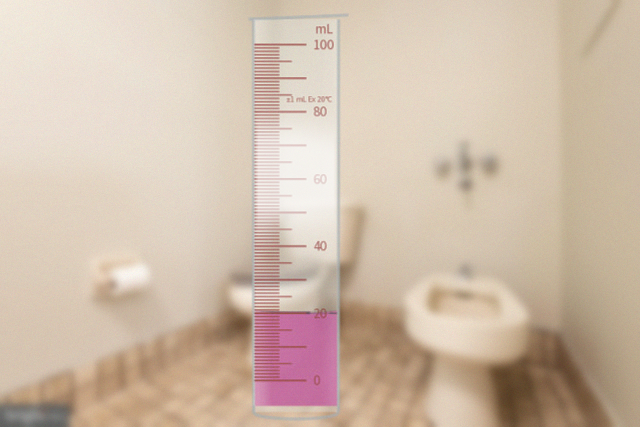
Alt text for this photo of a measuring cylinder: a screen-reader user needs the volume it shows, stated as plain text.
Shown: 20 mL
